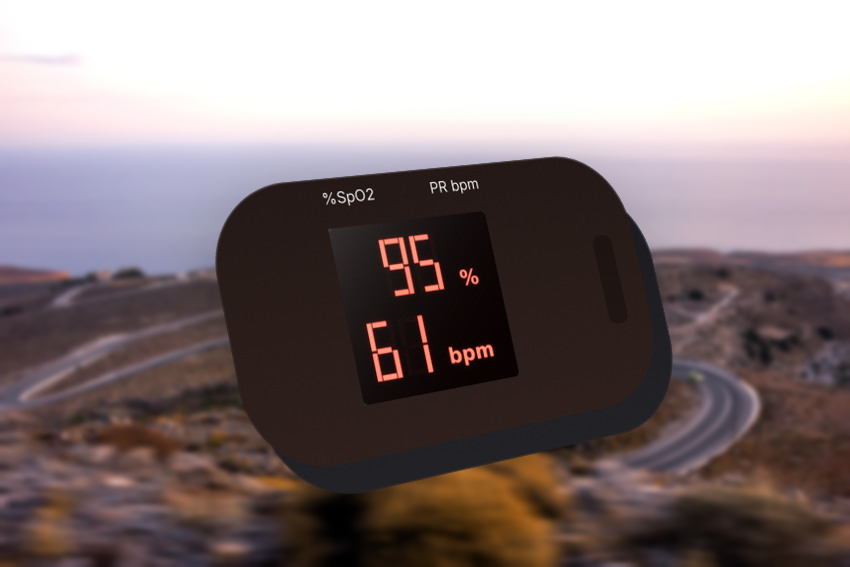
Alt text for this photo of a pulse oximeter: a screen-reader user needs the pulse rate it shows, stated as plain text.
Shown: 61 bpm
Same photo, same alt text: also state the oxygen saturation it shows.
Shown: 95 %
